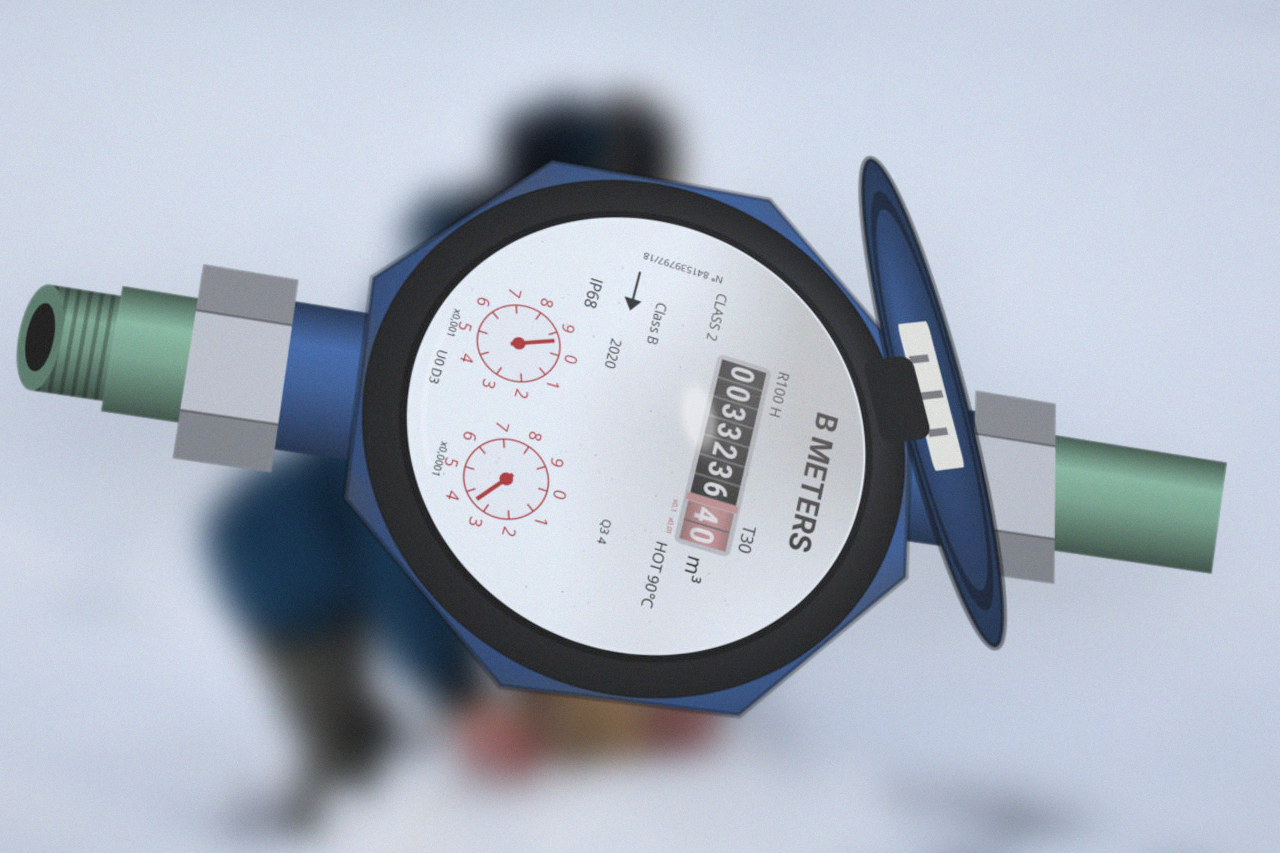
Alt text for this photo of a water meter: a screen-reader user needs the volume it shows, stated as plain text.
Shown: 33236.3993 m³
